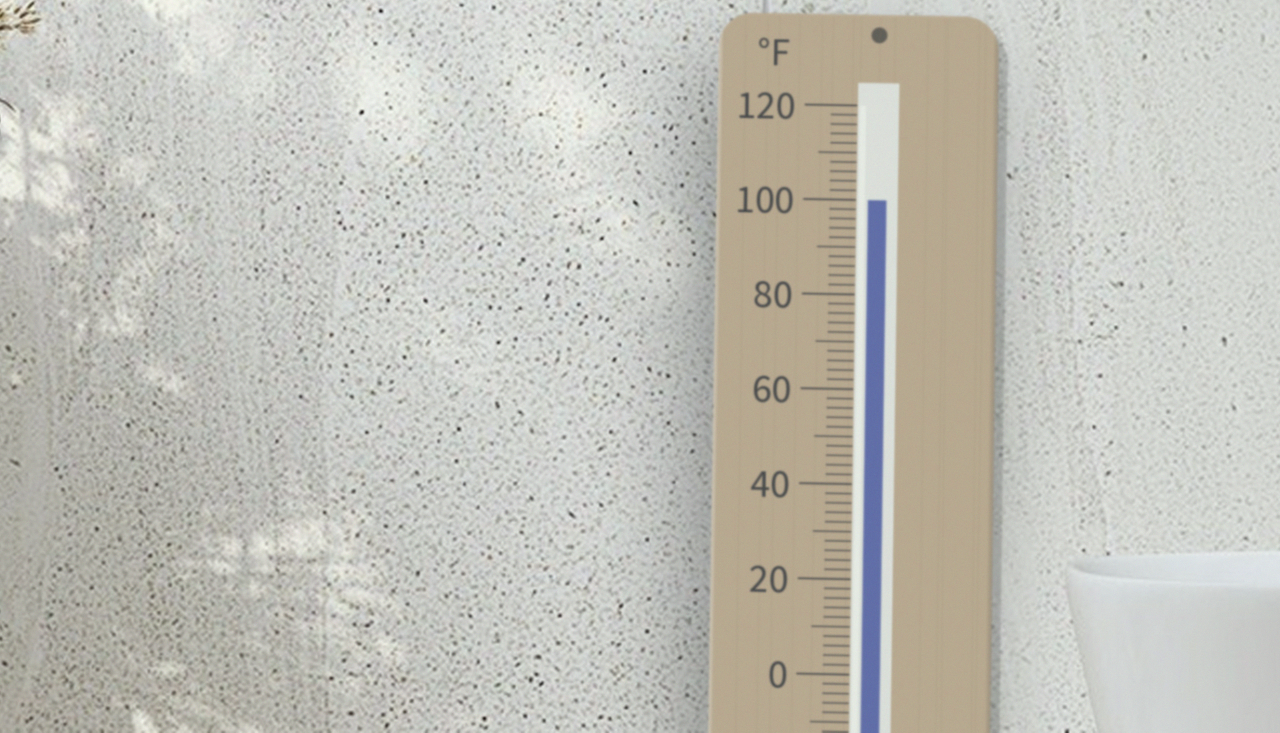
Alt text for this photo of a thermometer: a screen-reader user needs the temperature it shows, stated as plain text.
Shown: 100 °F
